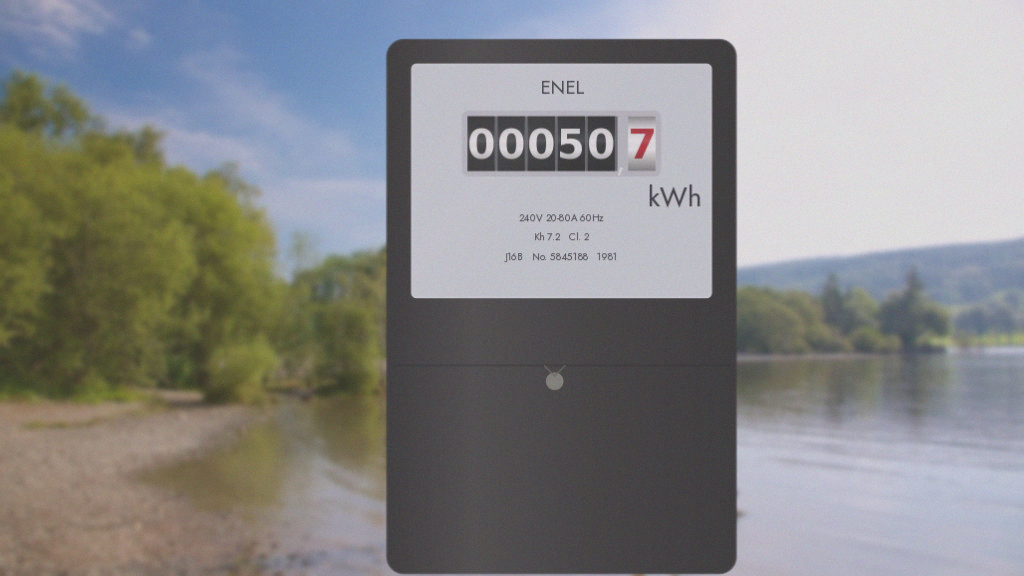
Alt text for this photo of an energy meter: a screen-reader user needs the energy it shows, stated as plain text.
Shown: 50.7 kWh
